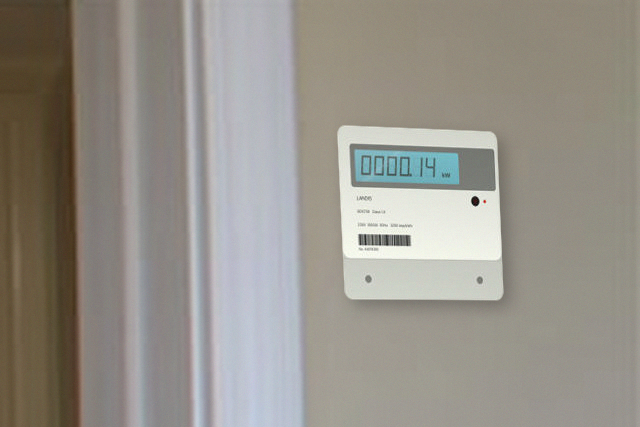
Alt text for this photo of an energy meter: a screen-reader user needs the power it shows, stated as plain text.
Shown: 0.14 kW
